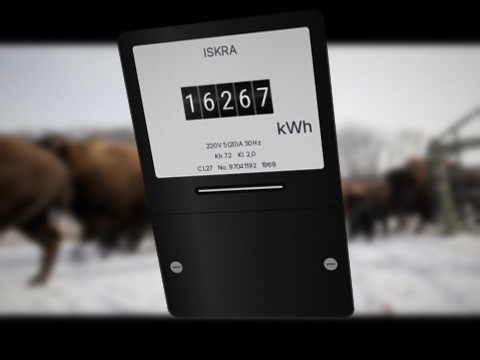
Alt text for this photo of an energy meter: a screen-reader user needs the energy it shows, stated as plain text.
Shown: 16267 kWh
